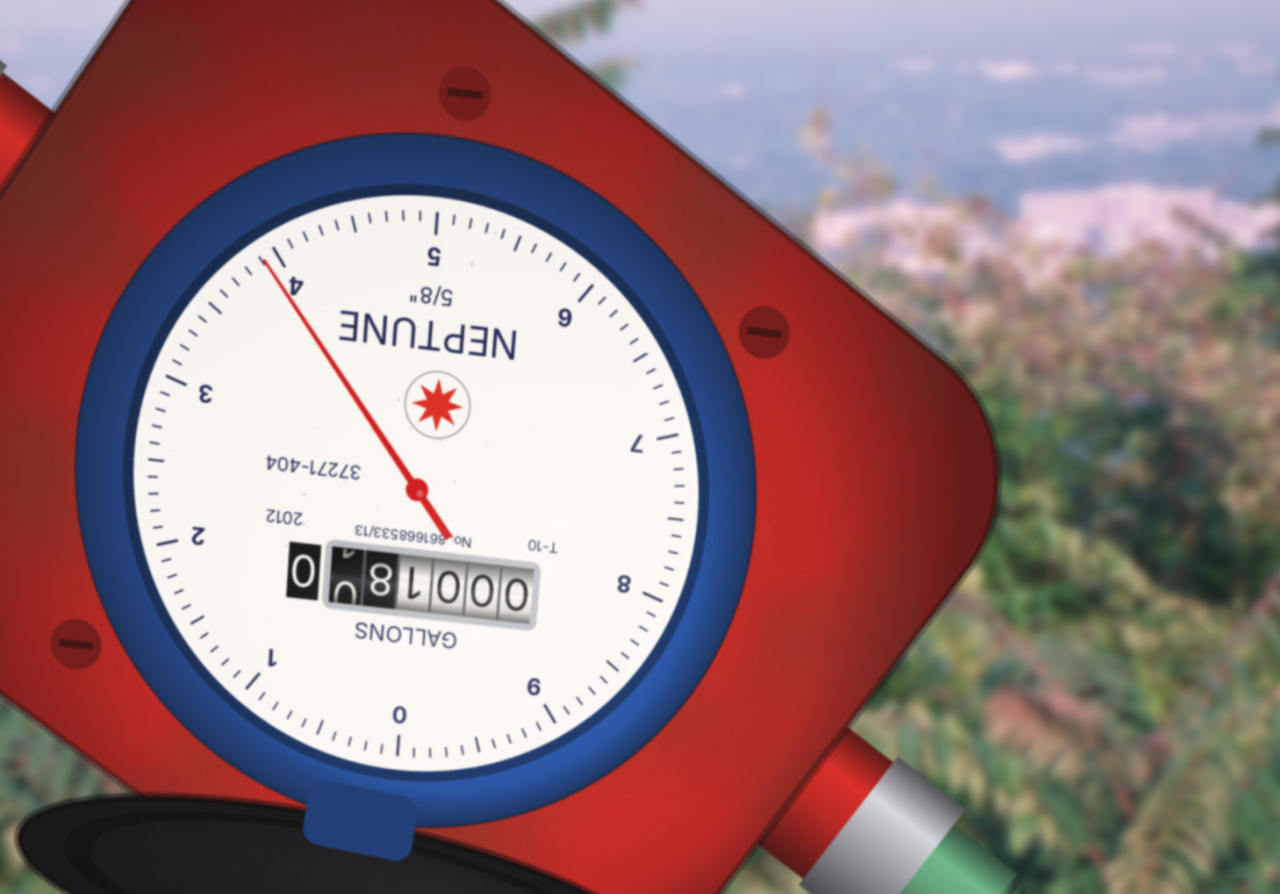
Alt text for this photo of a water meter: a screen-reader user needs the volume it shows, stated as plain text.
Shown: 1803.9 gal
